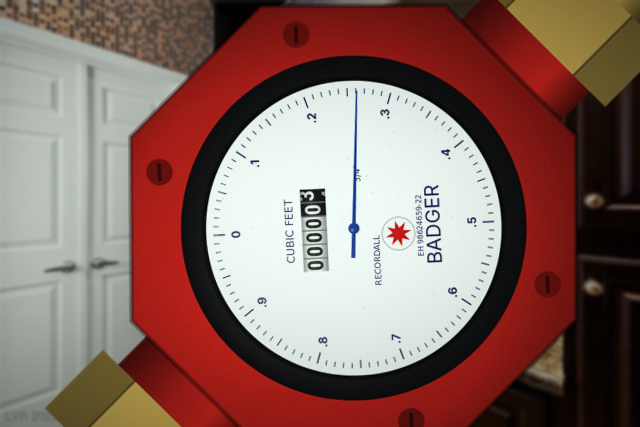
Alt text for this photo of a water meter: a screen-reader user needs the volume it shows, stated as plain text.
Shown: 3.26 ft³
